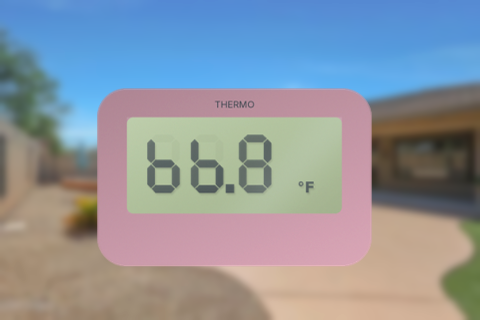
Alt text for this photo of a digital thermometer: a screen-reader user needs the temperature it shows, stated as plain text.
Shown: 66.8 °F
